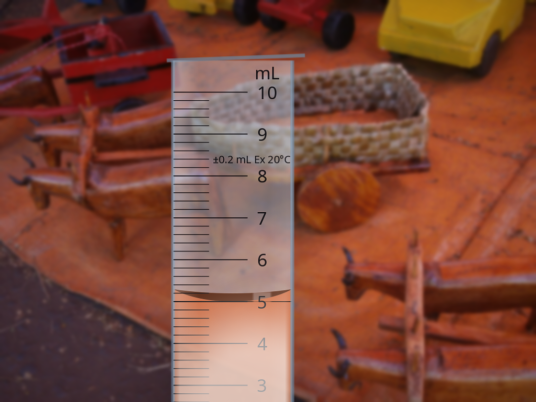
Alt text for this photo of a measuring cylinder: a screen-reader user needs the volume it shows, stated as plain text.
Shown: 5 mL
